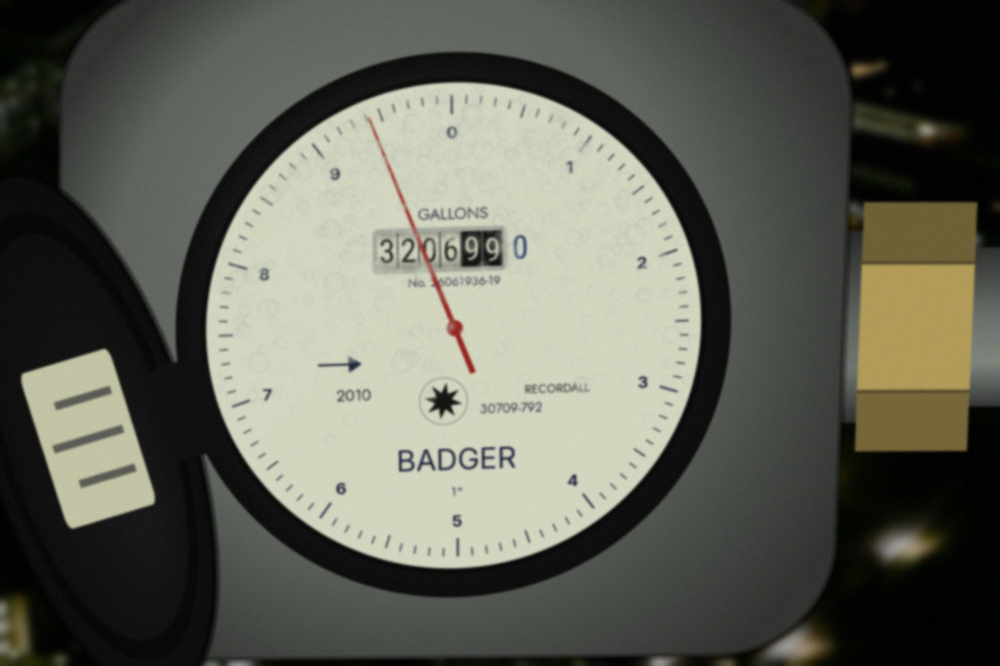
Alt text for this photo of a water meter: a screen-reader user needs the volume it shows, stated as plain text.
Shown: 3206989.4 gal
